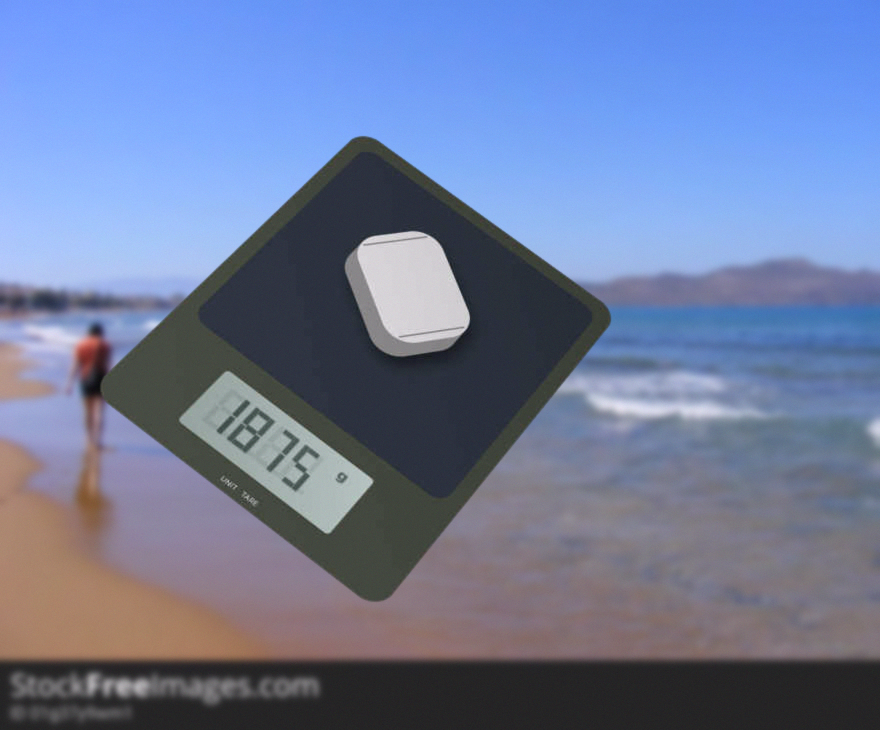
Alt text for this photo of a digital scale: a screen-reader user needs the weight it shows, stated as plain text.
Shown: 1875 g
